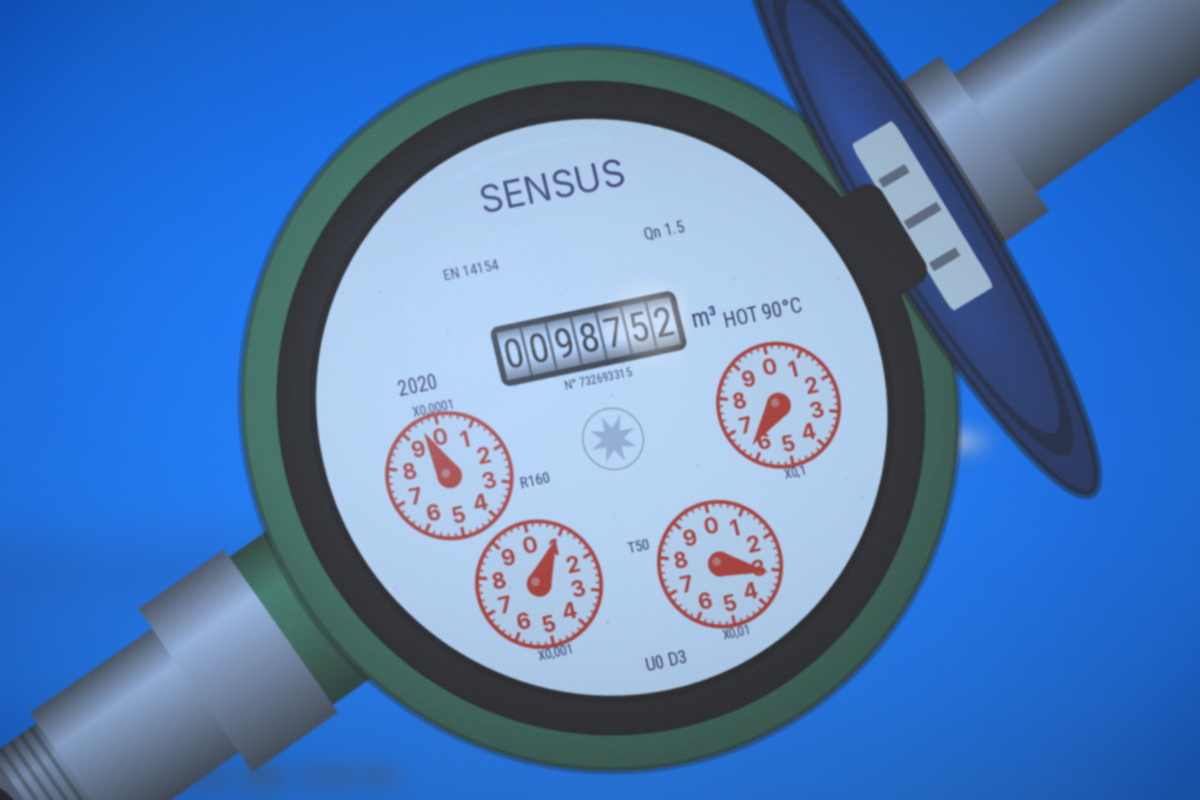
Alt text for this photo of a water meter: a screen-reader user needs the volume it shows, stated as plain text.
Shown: 98752.6309 m³
